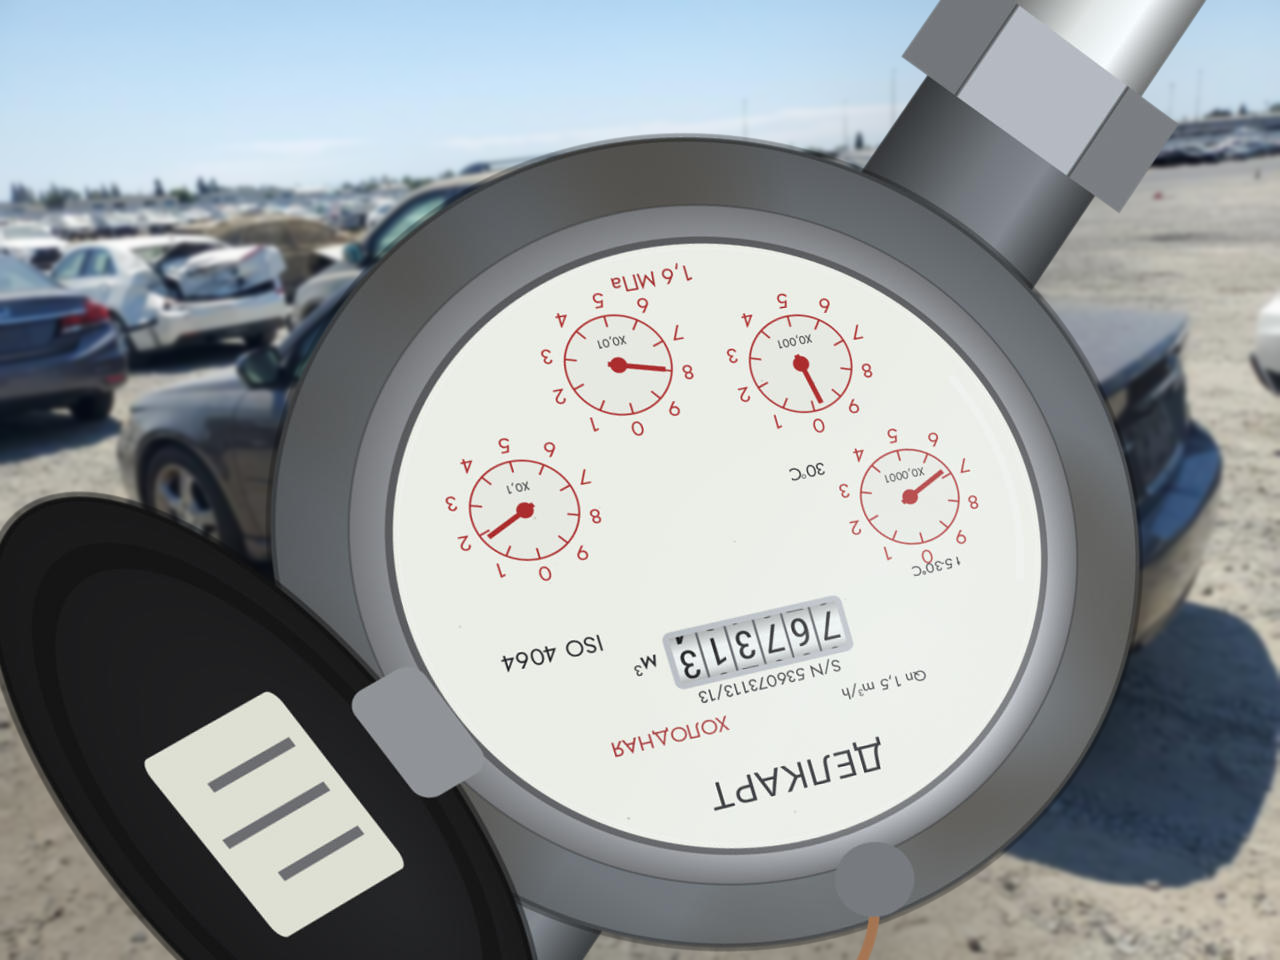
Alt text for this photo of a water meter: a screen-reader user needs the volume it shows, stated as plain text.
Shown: 767313.1796 m³
